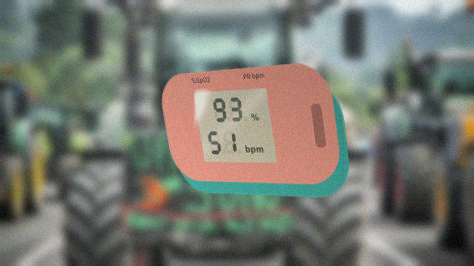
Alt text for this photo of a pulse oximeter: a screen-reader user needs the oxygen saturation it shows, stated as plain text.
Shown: 93 %
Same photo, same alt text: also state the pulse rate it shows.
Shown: 51 bpm
